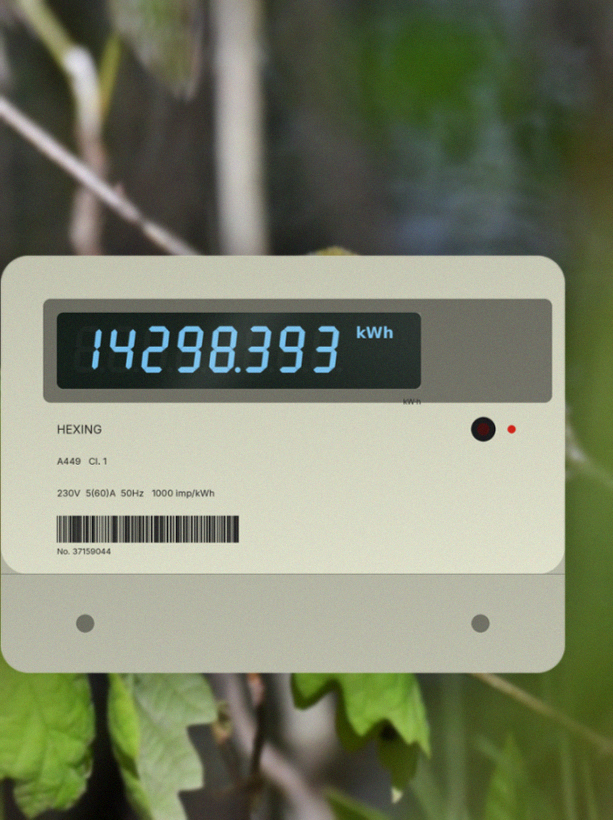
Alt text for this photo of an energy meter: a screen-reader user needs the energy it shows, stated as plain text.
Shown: 14298.393 kWh
